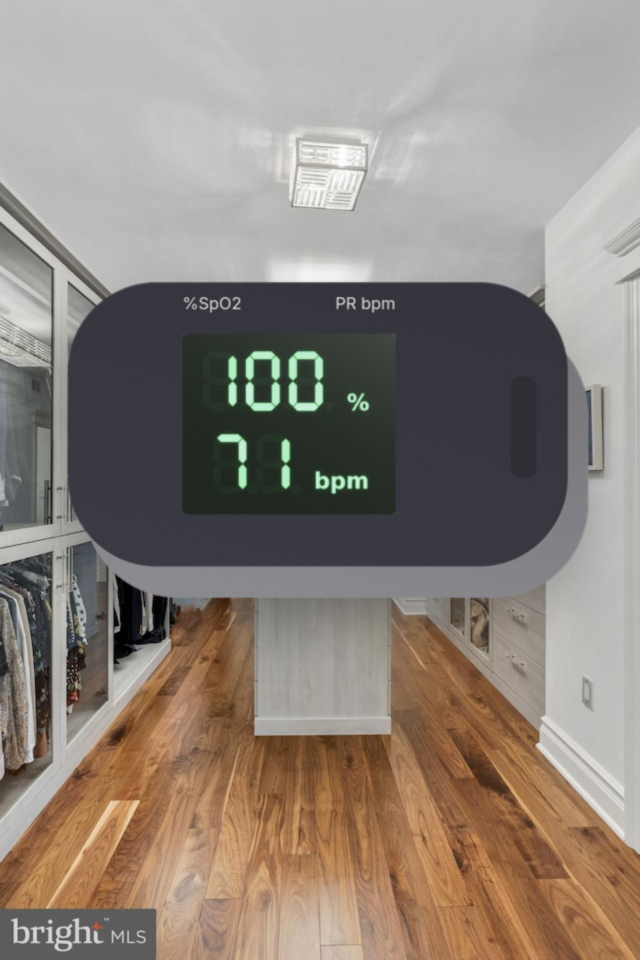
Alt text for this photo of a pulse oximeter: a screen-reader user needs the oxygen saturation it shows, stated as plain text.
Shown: 100 %
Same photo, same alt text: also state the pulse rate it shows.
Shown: 71 bpm
